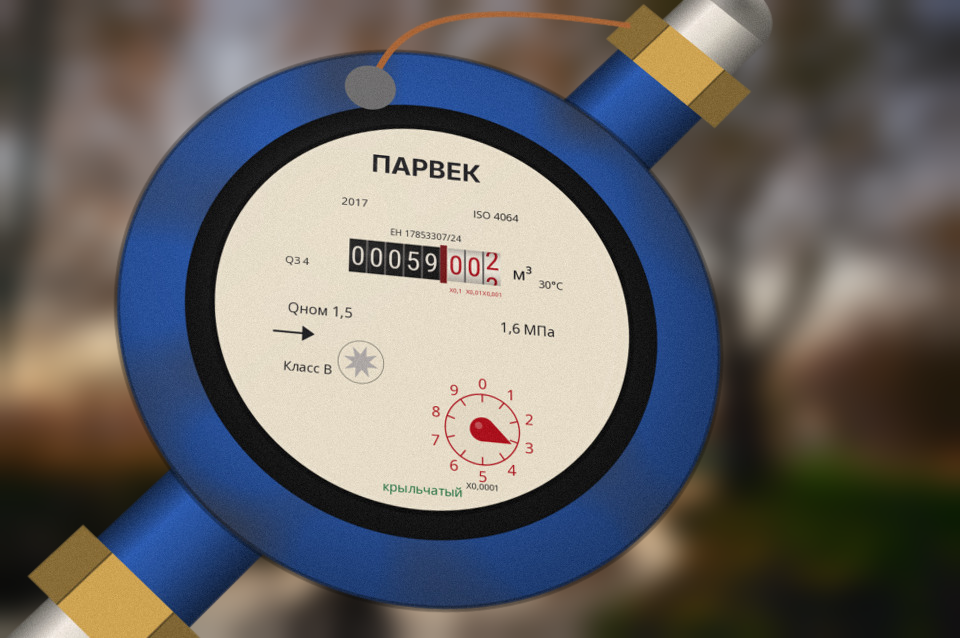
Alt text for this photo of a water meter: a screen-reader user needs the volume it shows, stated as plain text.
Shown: 59.0023 m³
